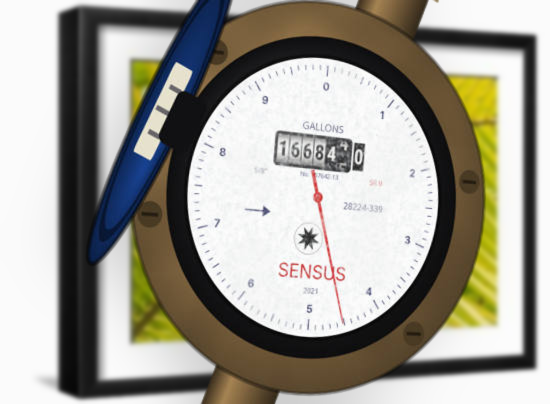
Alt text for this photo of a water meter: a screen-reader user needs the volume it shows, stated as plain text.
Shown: 1668444.5 gal
